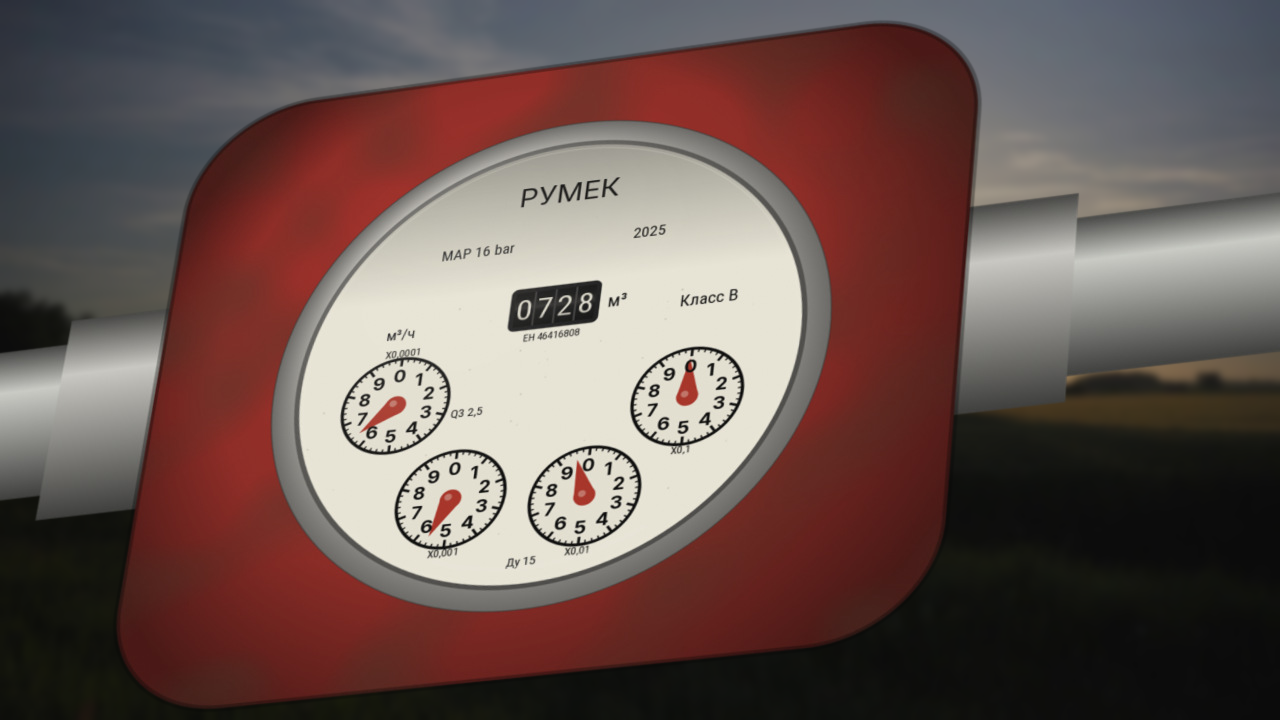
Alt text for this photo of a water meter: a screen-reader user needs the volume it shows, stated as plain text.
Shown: 727.9956 m³
